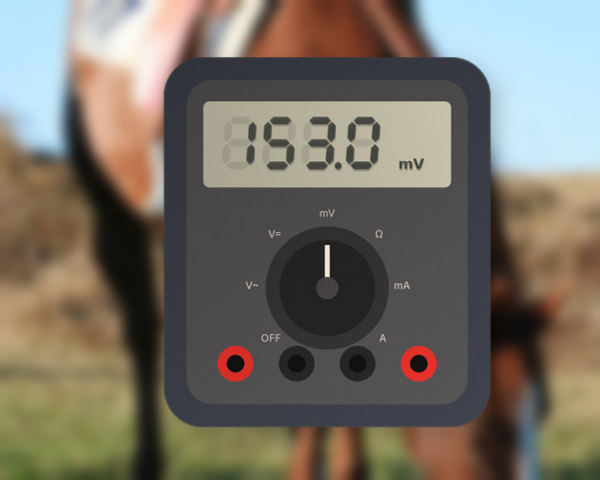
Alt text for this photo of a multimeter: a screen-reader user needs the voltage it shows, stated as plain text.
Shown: 153.0 mV
